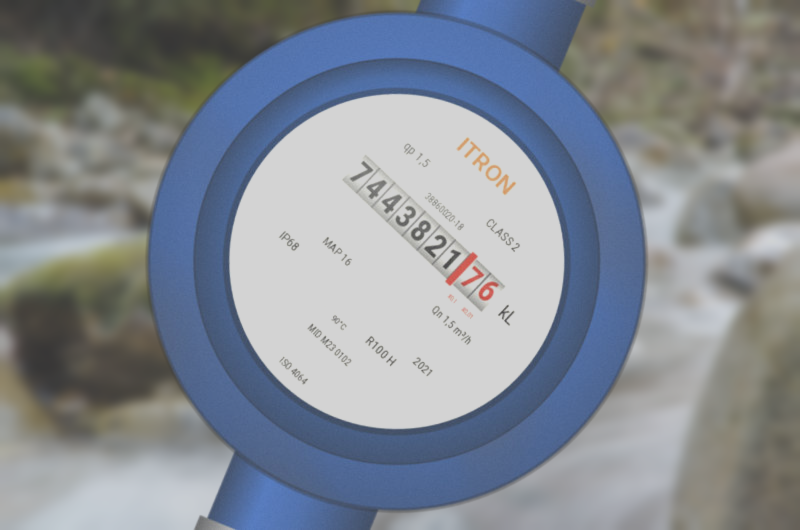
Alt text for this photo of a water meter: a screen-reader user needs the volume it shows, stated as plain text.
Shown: 7443821.76 kL
